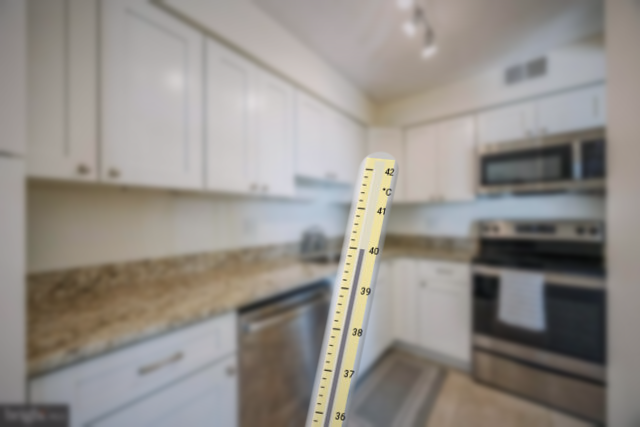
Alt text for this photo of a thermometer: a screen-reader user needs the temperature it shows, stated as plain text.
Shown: 40 °C
